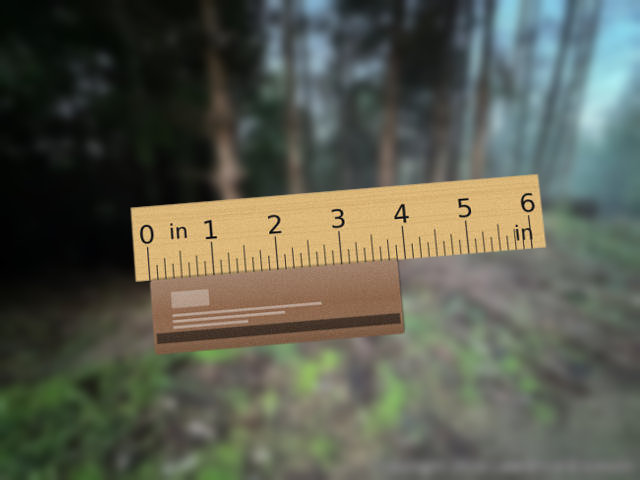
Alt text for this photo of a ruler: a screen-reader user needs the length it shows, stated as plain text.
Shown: 3.875 in
